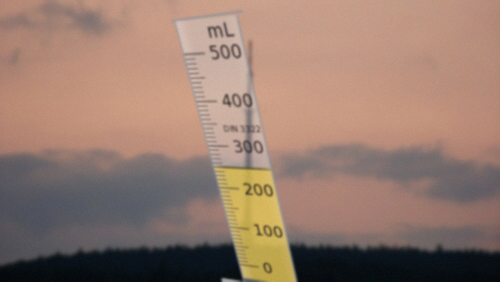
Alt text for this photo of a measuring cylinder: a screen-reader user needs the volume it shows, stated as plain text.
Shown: 250 mL
